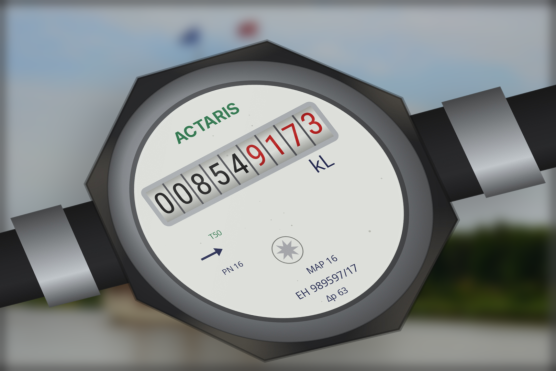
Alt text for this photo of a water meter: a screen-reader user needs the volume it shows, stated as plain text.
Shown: 854.9173 kL
